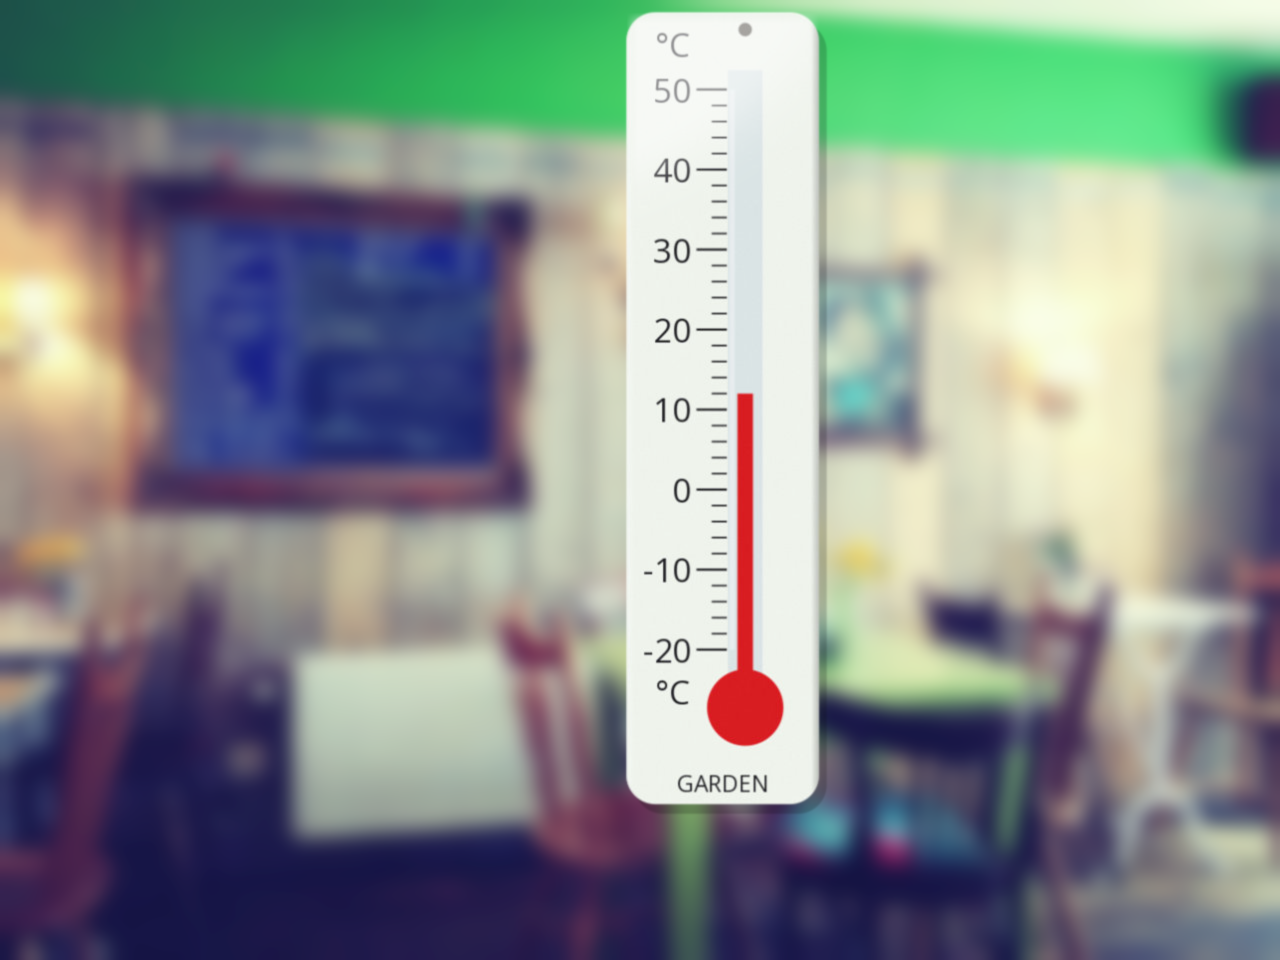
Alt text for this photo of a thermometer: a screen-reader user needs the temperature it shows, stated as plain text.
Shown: 12 °C
